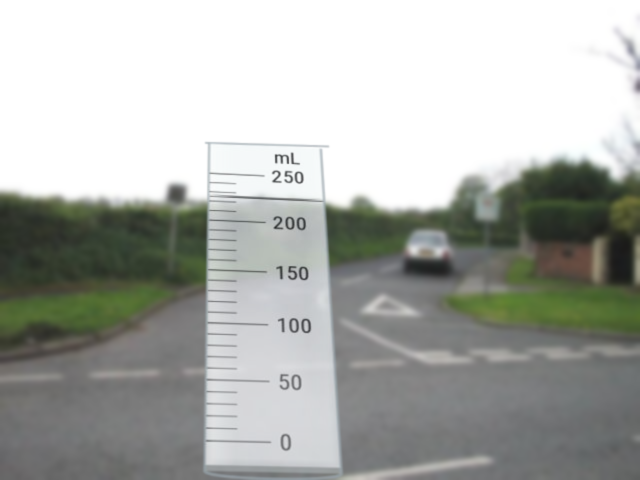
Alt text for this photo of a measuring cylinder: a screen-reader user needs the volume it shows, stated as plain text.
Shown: 225 mL
